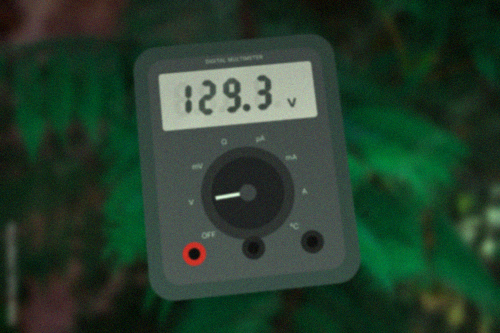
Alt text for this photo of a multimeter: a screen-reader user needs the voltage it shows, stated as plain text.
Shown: 129.3 V
